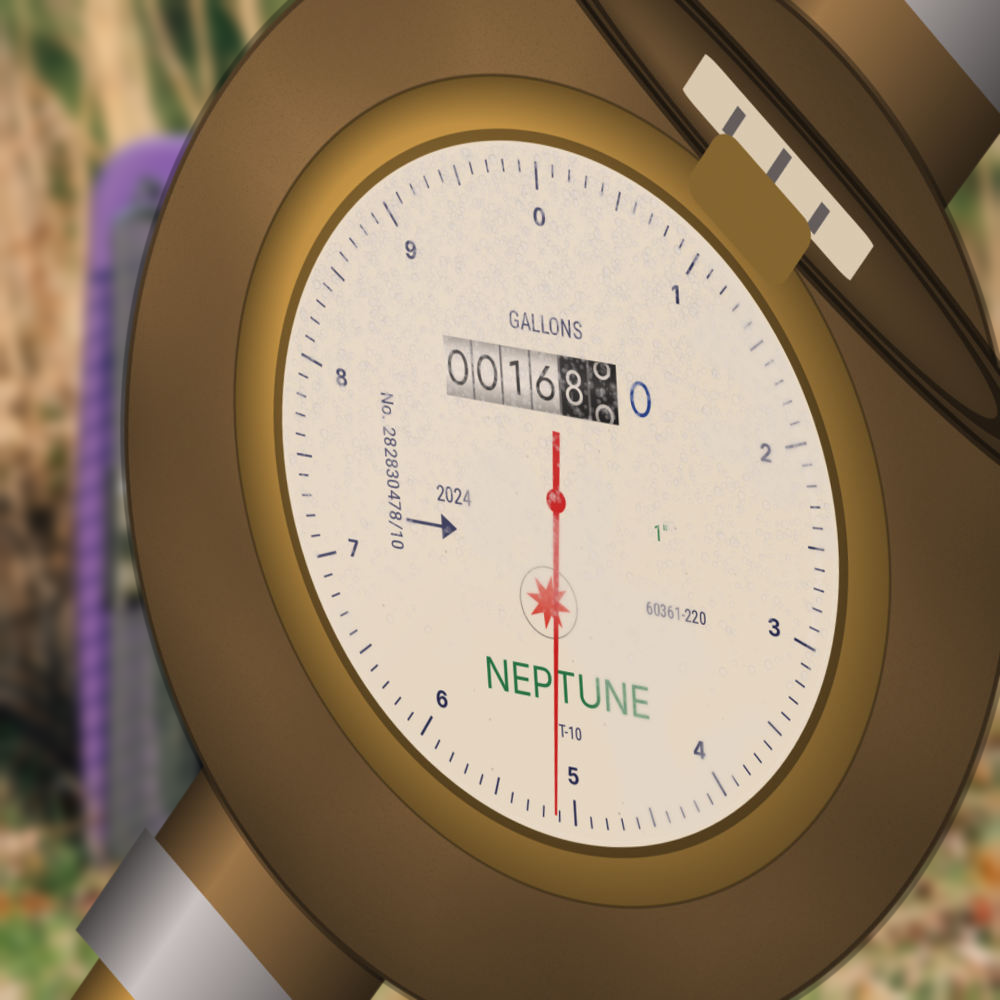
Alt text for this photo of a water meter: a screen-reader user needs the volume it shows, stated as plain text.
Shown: 16885.1 gal
